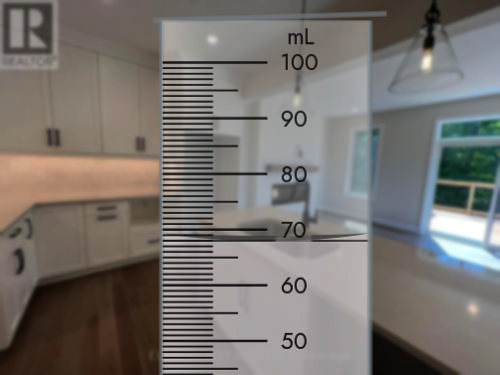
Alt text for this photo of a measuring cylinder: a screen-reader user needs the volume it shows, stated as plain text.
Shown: 68 mL
